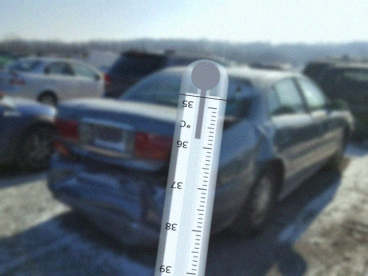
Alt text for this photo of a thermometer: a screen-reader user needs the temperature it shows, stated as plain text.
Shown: 35.8 °C
